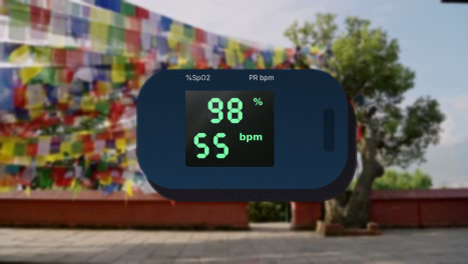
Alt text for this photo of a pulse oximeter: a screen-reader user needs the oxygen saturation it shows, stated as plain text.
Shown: 98 %
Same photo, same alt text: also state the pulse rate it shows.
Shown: 55 bpm
